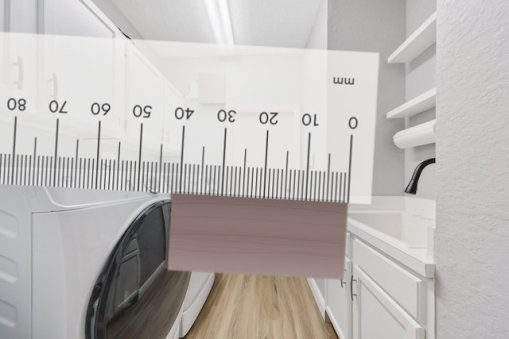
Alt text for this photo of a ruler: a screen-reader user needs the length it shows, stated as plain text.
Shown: 42 mm
